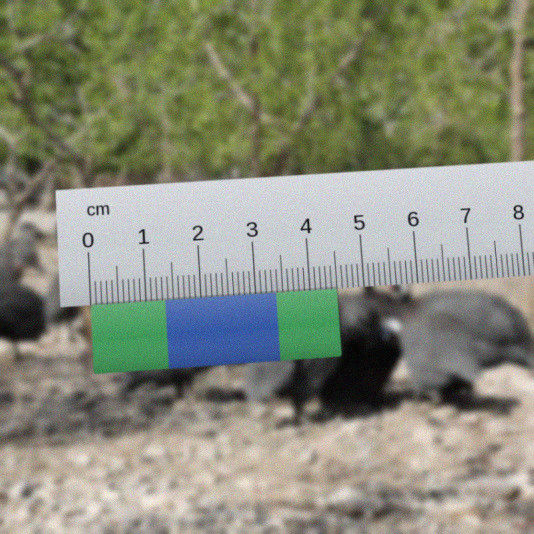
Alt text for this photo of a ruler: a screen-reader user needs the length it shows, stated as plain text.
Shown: 4.5 cm
